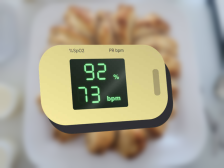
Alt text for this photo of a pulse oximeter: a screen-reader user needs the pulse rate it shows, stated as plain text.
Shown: 73 bpm
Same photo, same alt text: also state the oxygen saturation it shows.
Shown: 92 %
